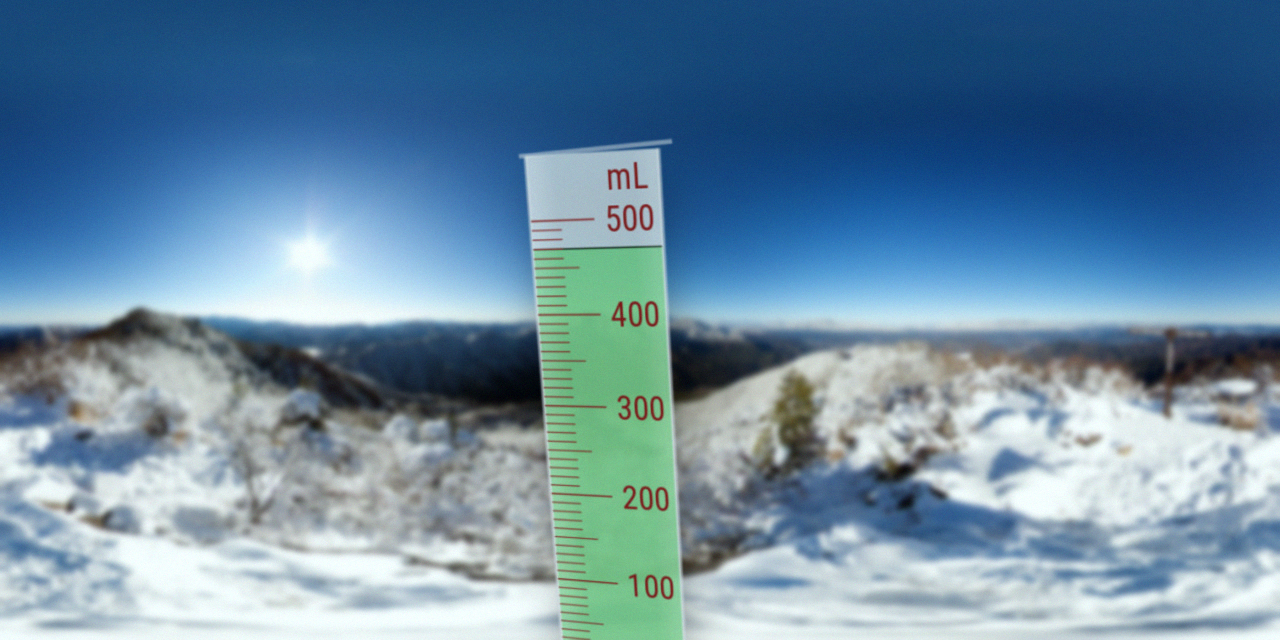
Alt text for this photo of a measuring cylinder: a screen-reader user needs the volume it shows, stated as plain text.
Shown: 470 mL
